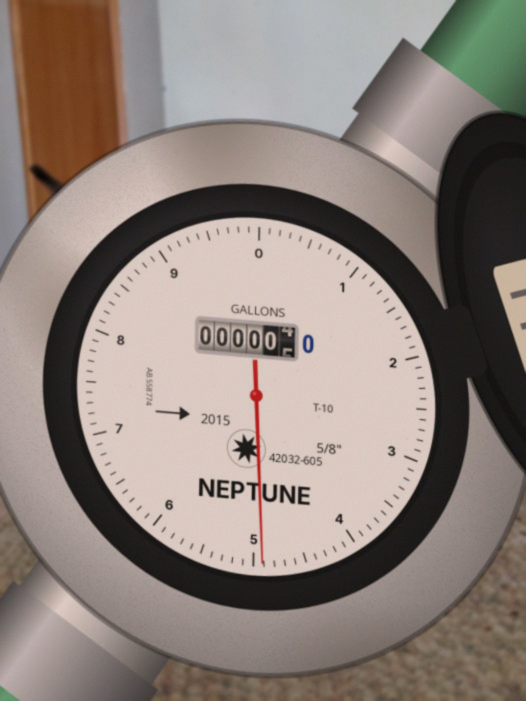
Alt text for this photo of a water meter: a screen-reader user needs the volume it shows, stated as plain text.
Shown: 44.9 gal
